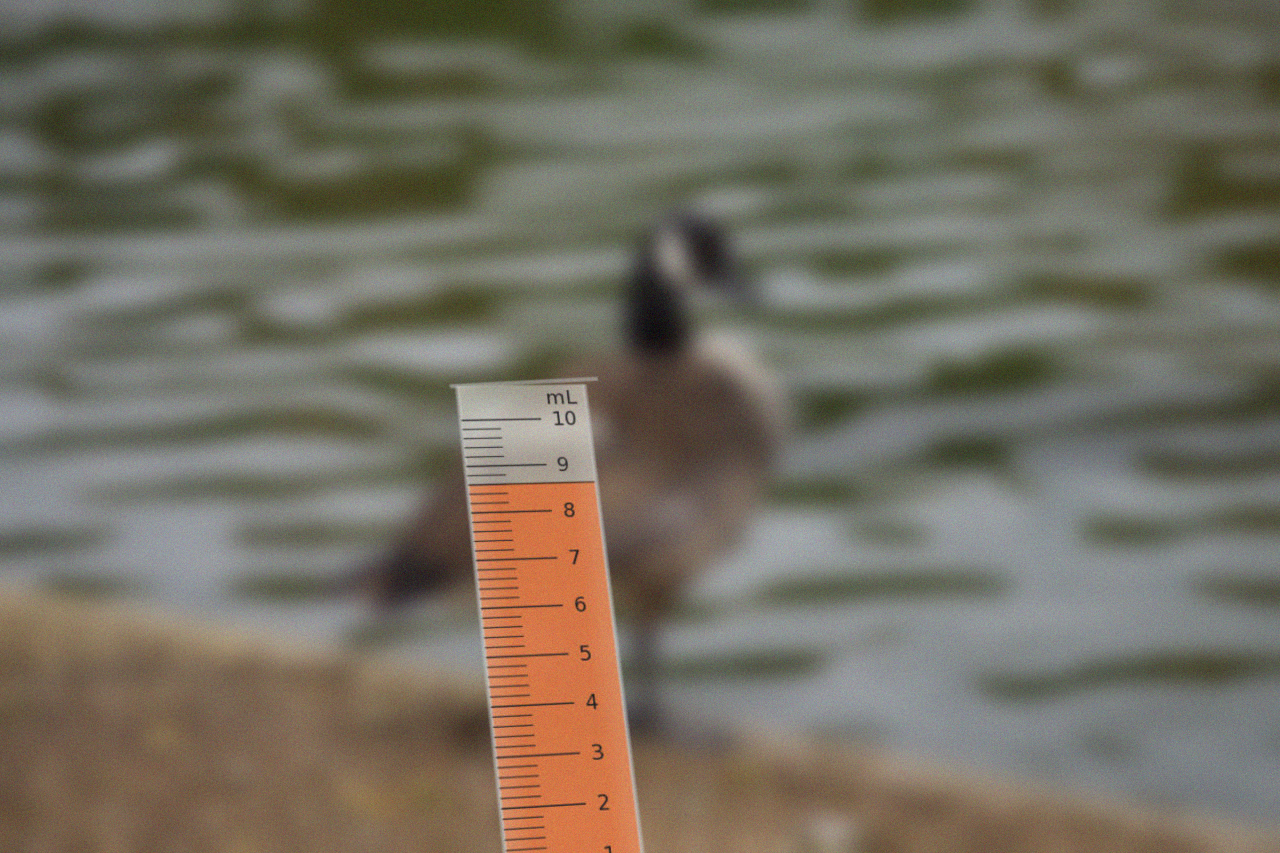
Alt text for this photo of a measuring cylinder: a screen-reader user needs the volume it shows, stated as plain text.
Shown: 8.6 mL
